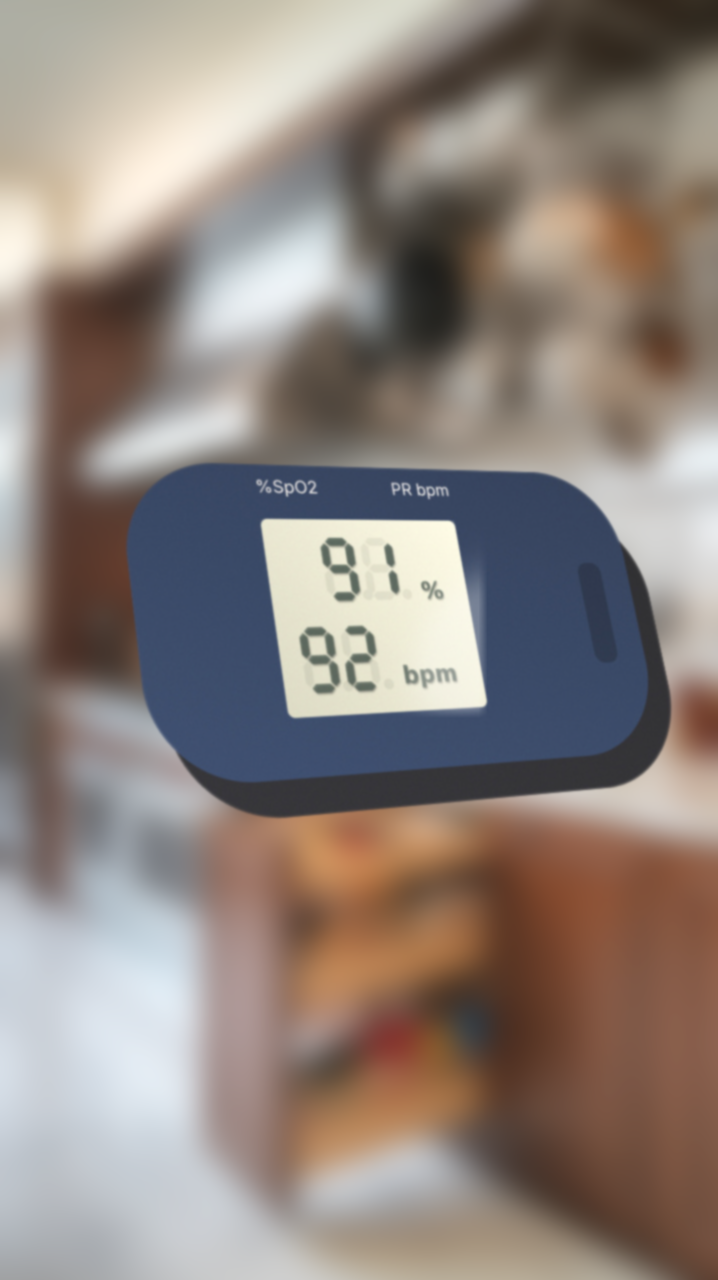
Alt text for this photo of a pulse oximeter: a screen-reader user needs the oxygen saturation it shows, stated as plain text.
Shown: 91 %
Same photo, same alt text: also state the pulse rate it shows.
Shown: 92 bpm
